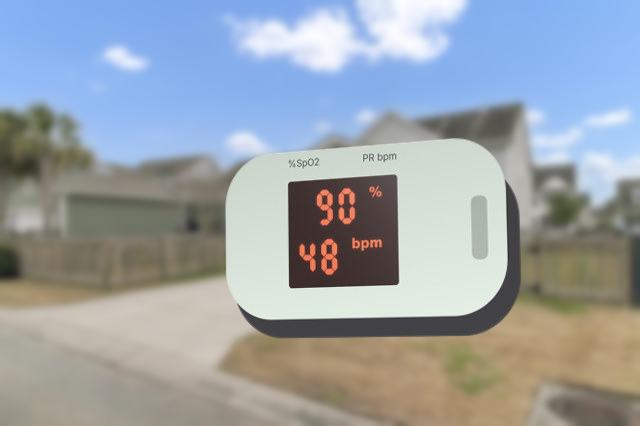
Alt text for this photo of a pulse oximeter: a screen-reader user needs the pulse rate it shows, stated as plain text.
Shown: 48 bpm
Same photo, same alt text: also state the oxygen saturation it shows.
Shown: 90 %
